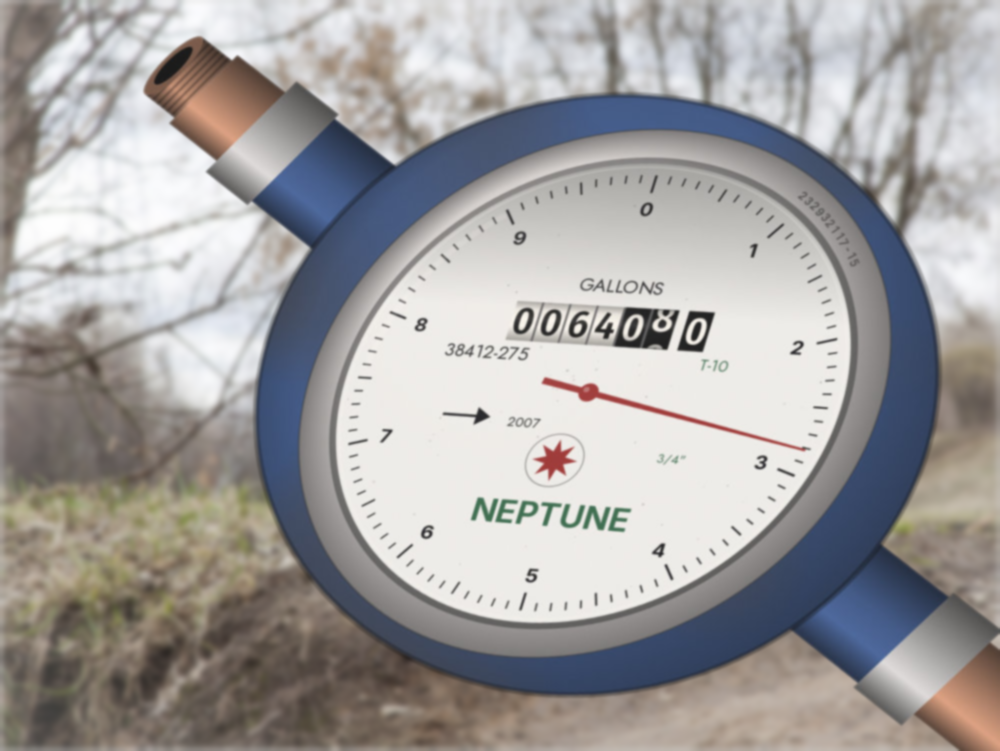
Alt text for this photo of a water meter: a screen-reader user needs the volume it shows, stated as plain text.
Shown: 64082.8 gal
